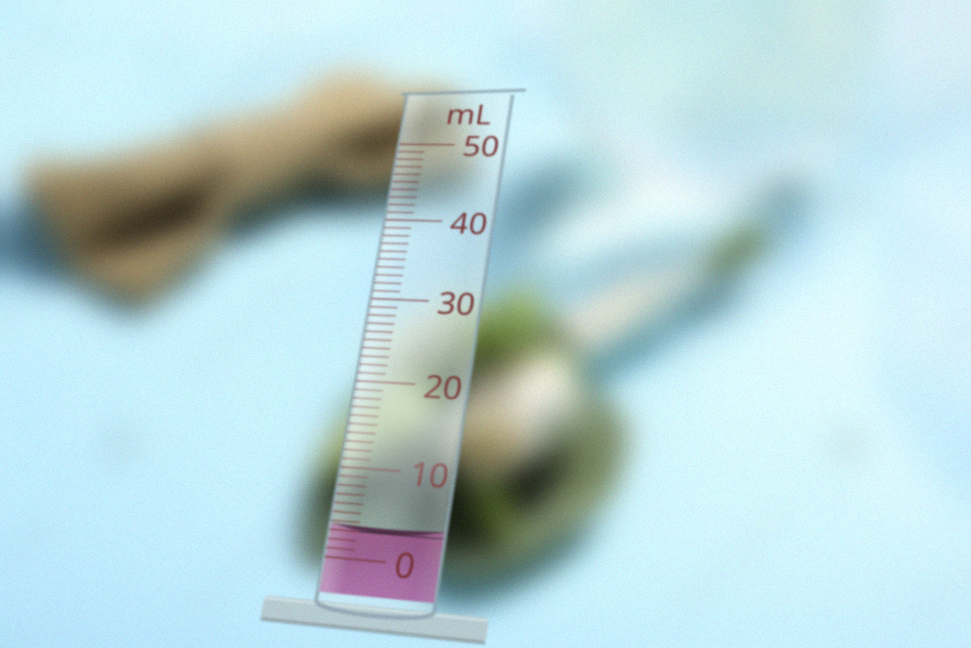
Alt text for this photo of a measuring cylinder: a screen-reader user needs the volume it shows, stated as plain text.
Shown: 3 mL
